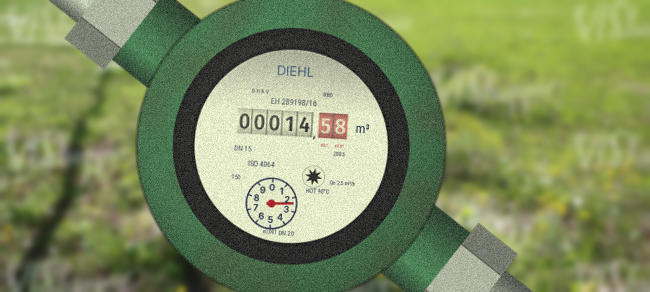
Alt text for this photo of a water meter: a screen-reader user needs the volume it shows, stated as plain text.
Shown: 14.582 m³
